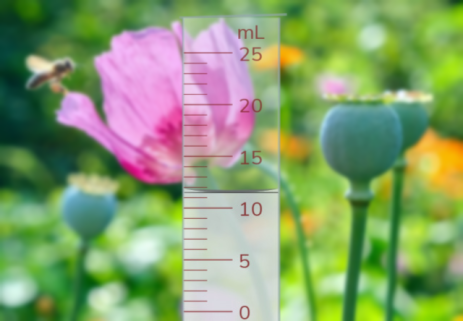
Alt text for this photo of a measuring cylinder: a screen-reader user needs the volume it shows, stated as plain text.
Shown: 11.5 mL
